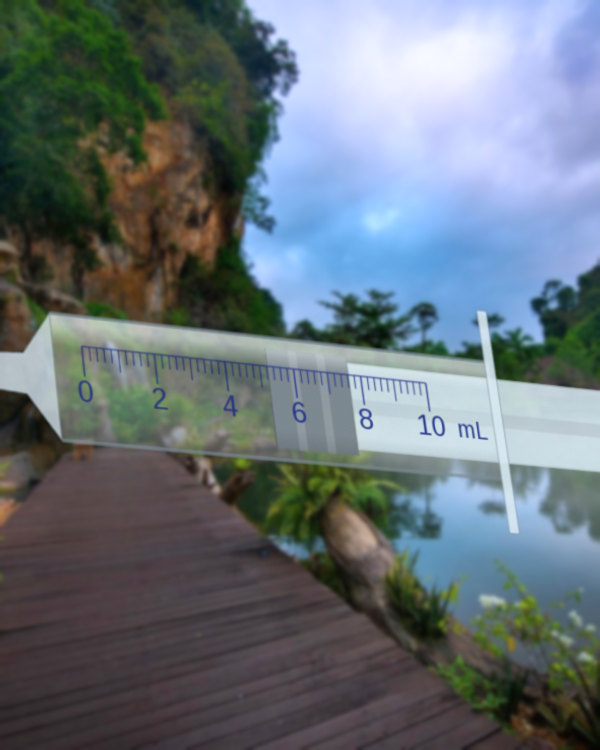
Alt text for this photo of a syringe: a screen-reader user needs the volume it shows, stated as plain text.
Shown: 5.2 mL
